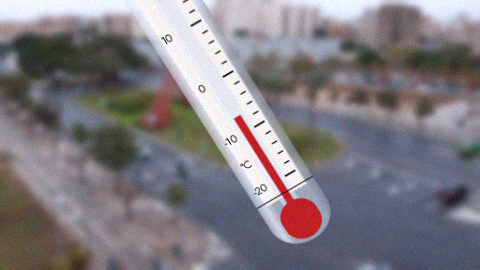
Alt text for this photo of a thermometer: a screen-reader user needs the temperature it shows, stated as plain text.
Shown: -7 °C
